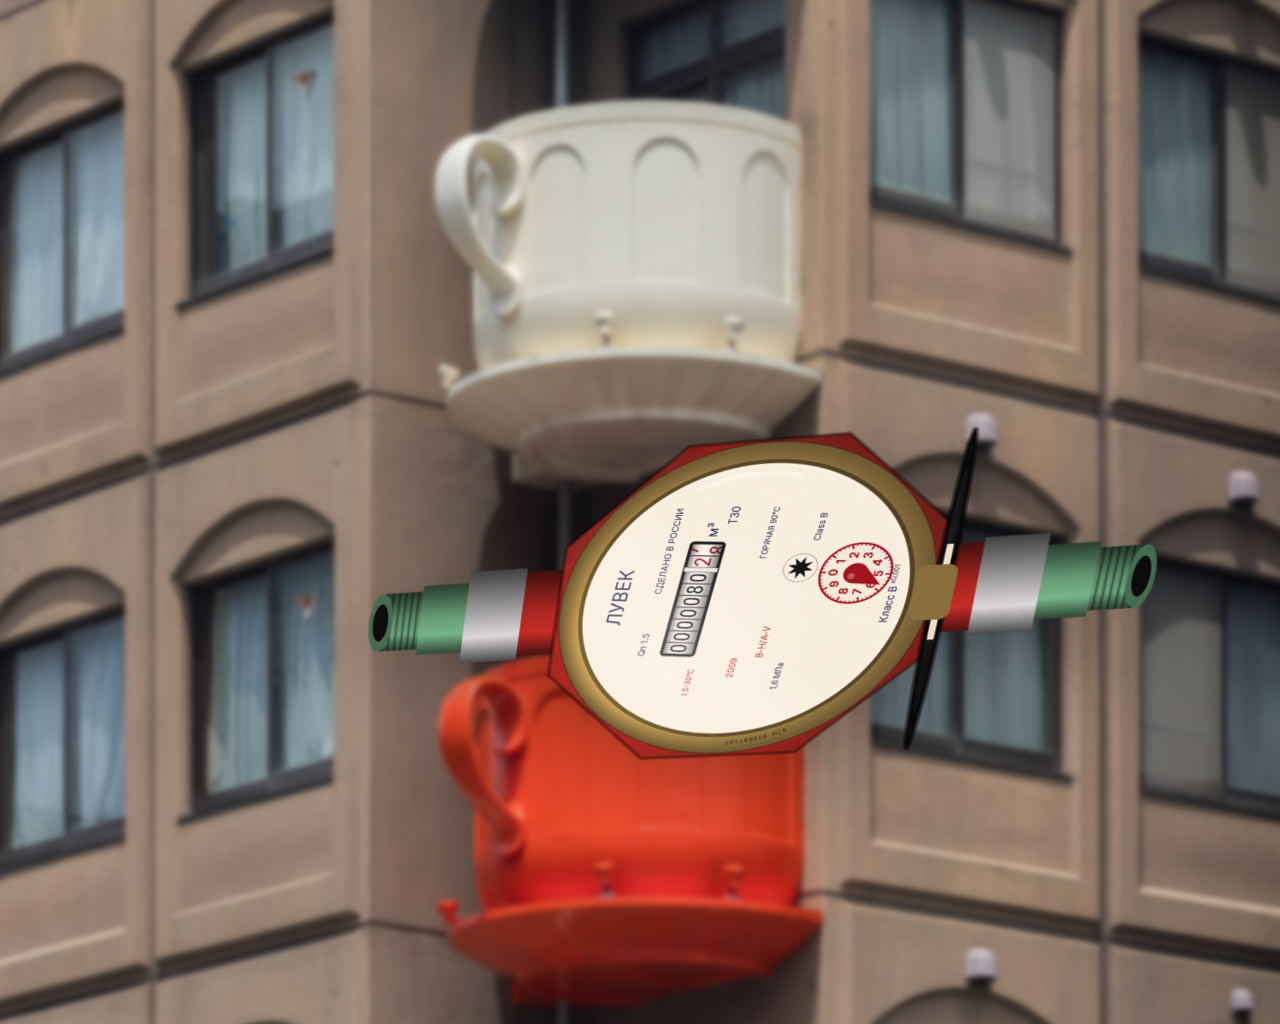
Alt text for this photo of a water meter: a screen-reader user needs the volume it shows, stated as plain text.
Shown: 80.275 m³
